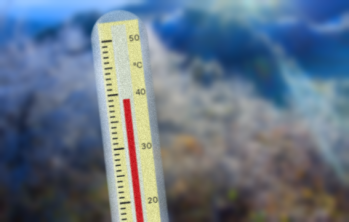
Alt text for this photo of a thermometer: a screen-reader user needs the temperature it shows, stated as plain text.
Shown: 39 °C
